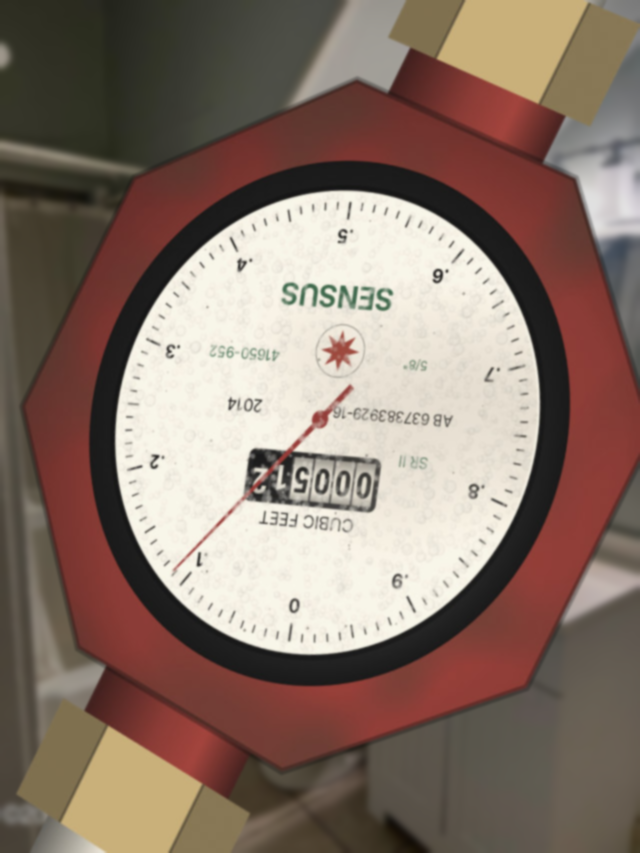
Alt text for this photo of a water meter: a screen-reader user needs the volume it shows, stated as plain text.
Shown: 512.11 ft³
